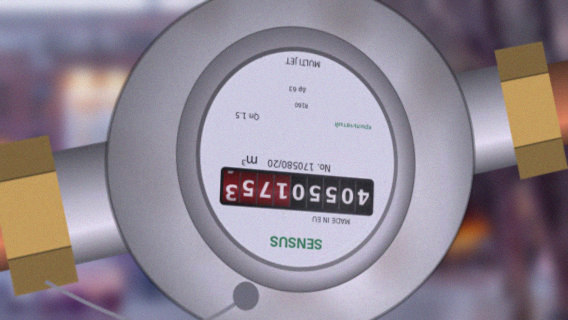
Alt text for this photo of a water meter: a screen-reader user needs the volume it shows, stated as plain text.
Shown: 40550.1753 m³
